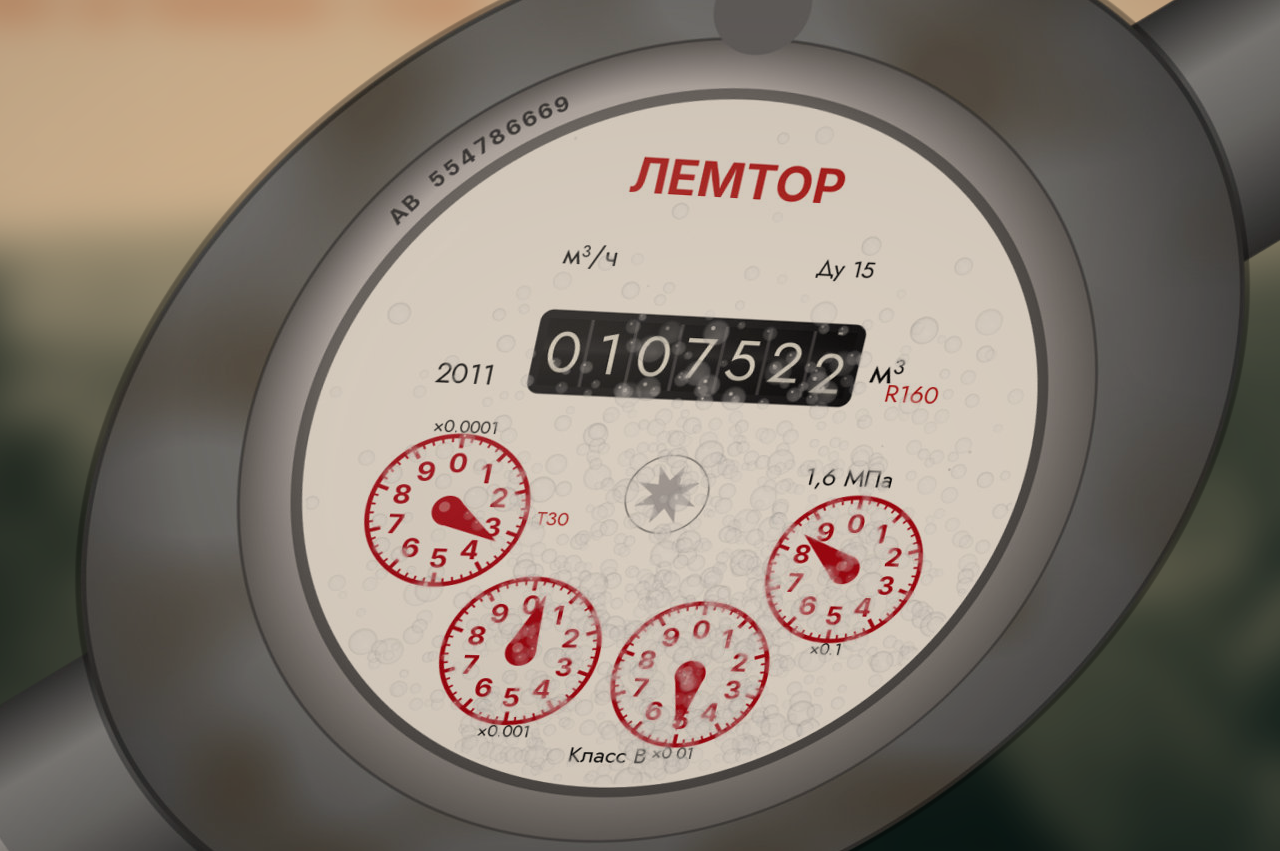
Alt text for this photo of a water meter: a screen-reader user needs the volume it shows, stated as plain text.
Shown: 107521.8503 m³
